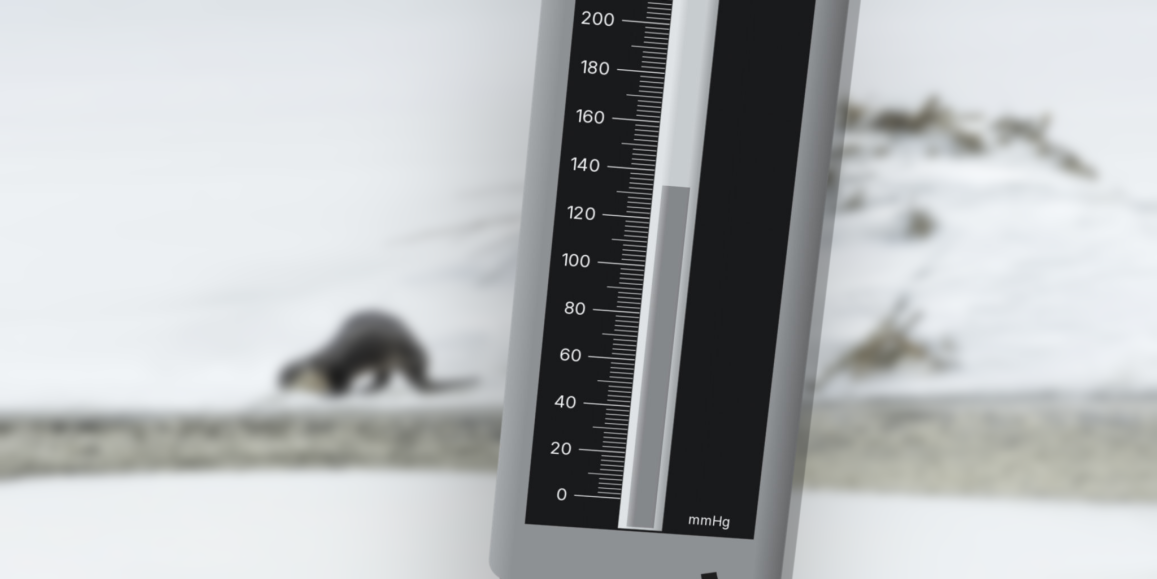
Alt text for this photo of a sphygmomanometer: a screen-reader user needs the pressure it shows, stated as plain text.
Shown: 134 mmHg
